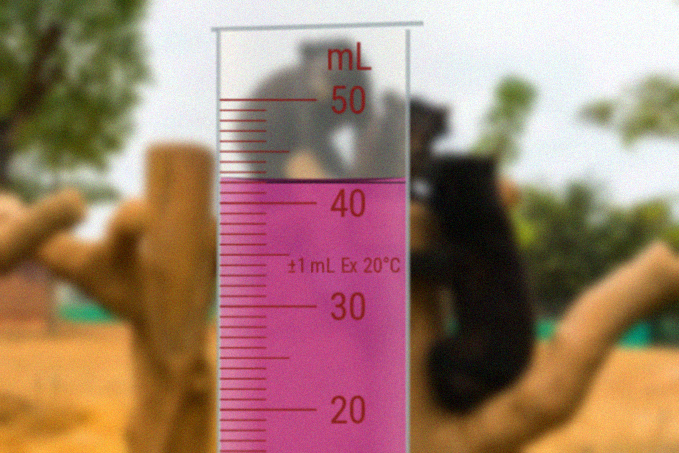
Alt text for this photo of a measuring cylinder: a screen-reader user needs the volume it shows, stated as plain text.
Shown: 42 mL
